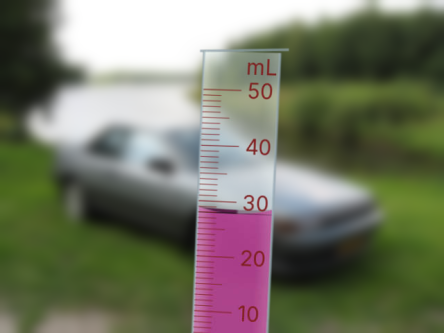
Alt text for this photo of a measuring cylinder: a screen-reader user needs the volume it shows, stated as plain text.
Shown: 28 mL
